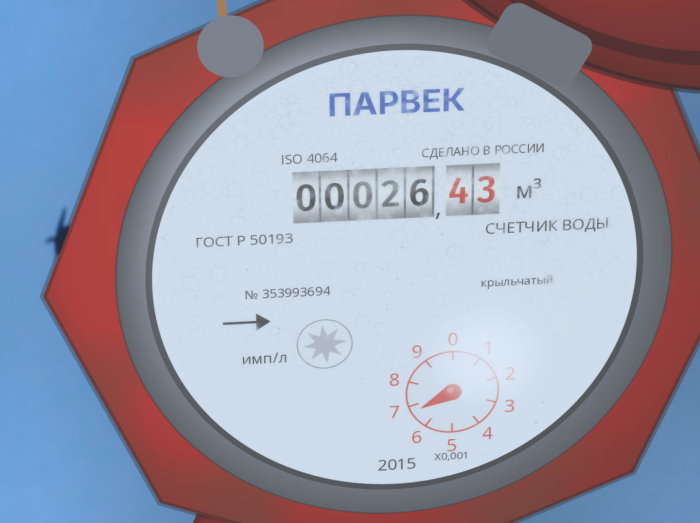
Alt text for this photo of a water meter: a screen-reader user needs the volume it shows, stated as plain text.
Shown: 26.436 m³
